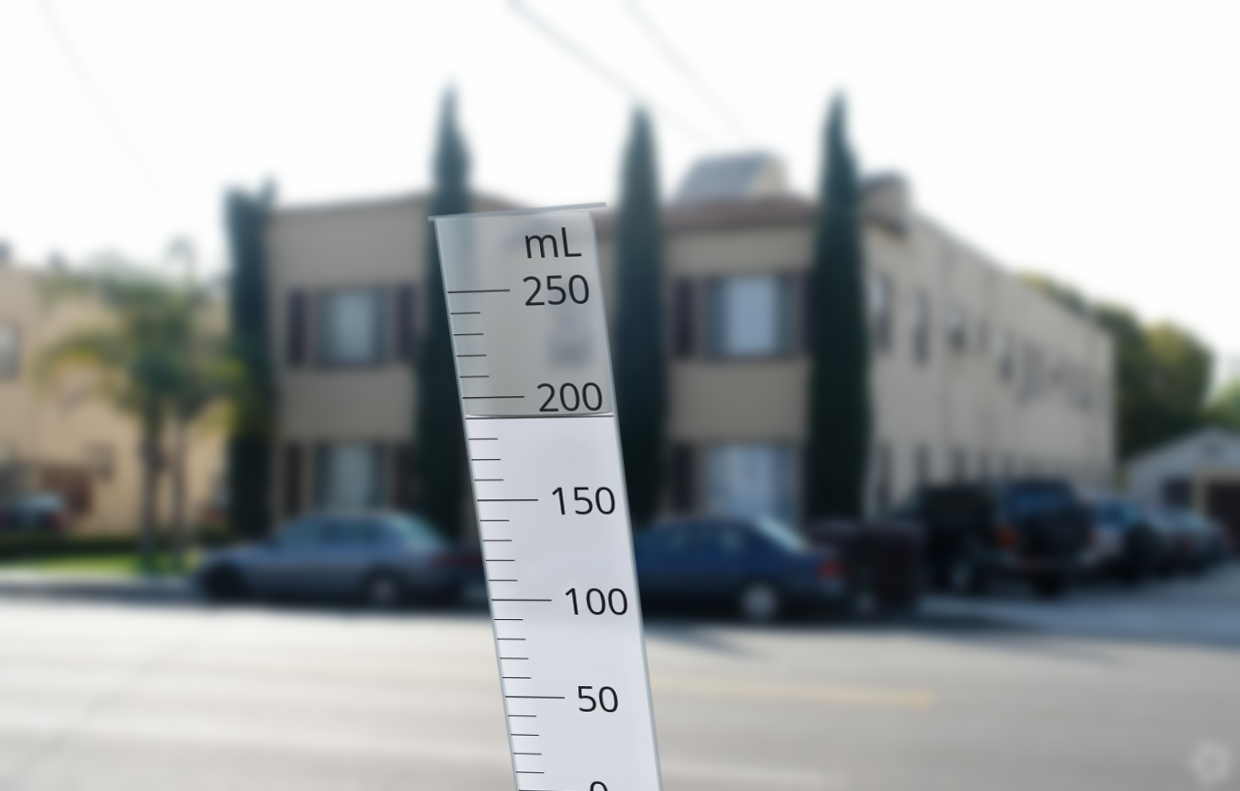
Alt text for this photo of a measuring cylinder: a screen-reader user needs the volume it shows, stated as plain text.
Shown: 190 mL
